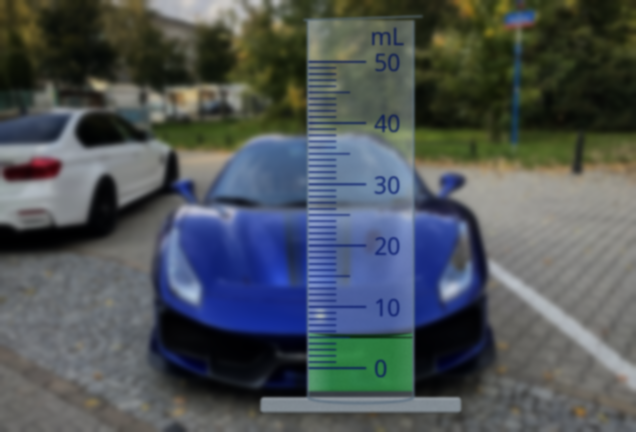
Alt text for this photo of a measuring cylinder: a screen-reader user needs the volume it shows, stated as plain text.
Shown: 5 mL
